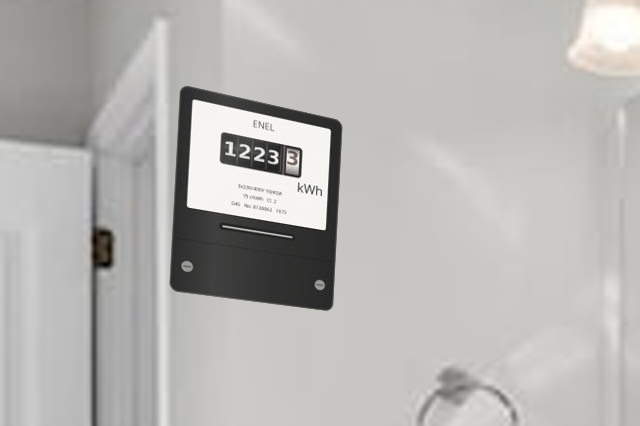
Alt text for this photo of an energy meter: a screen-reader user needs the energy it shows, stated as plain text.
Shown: 1223.3 kWh
